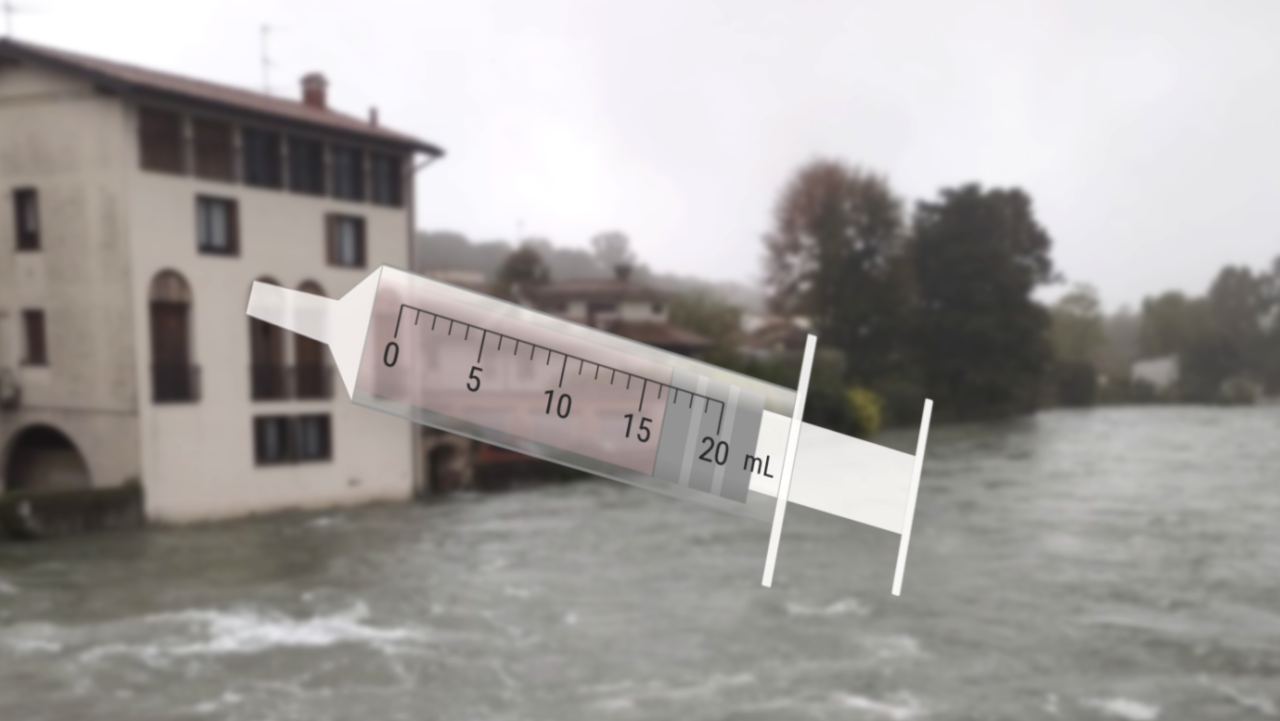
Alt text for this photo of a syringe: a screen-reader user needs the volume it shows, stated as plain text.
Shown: 16.5 mL
